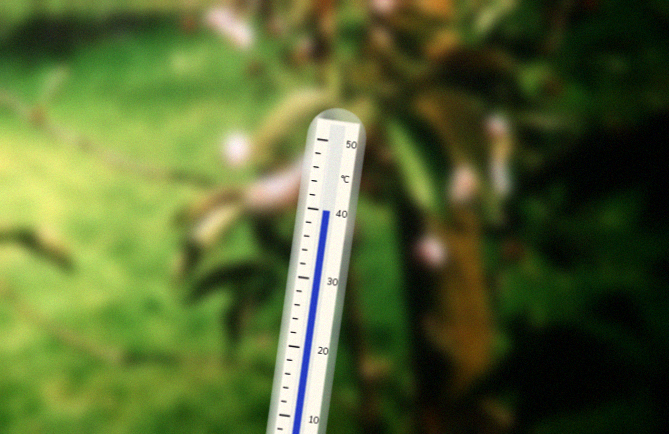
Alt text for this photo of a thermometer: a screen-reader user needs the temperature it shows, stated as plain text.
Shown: 40 °C
